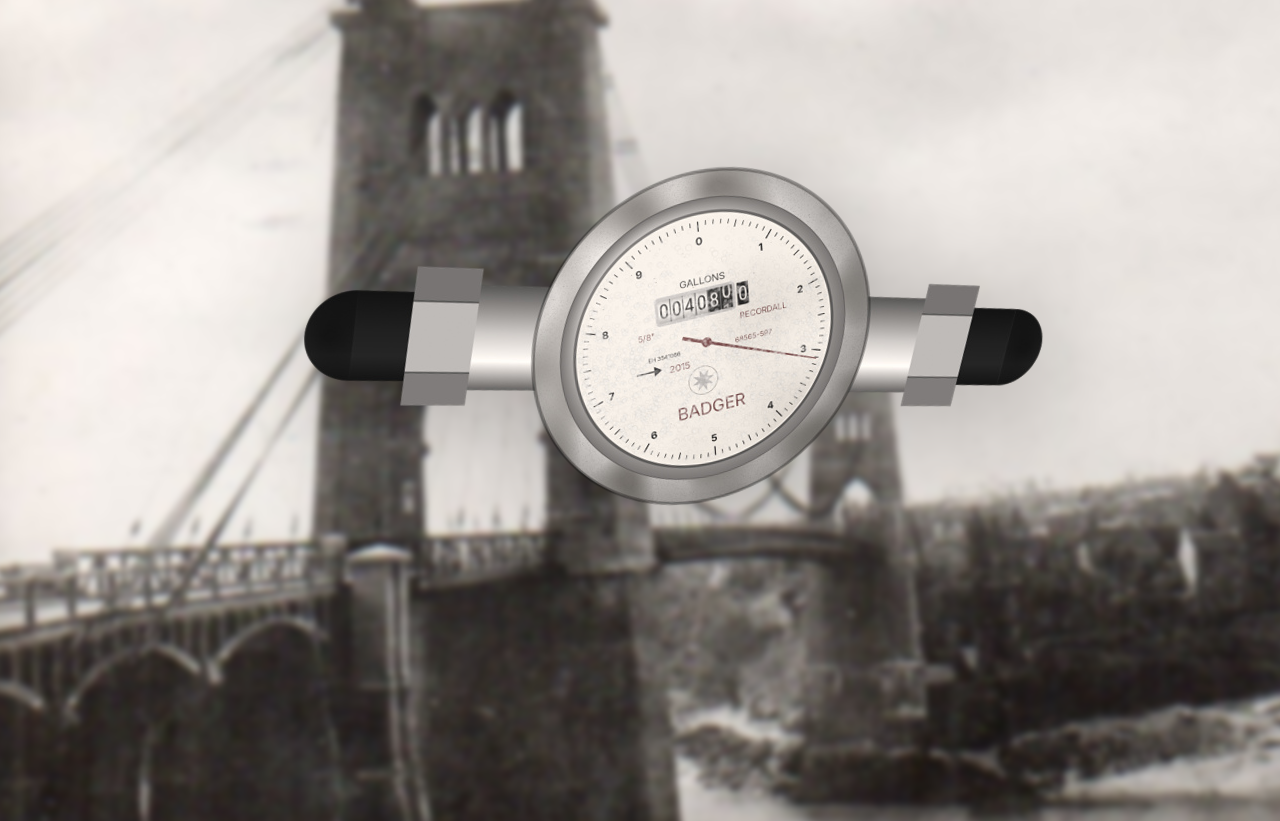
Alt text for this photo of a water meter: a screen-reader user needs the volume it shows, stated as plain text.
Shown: 40803.1 gal
